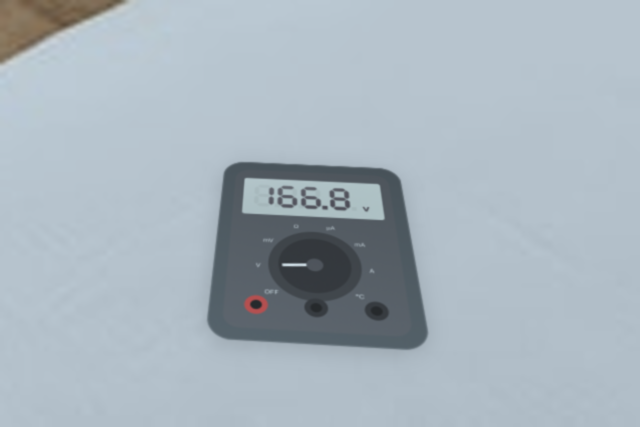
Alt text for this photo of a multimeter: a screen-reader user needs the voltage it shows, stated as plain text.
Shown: 166.8 V
